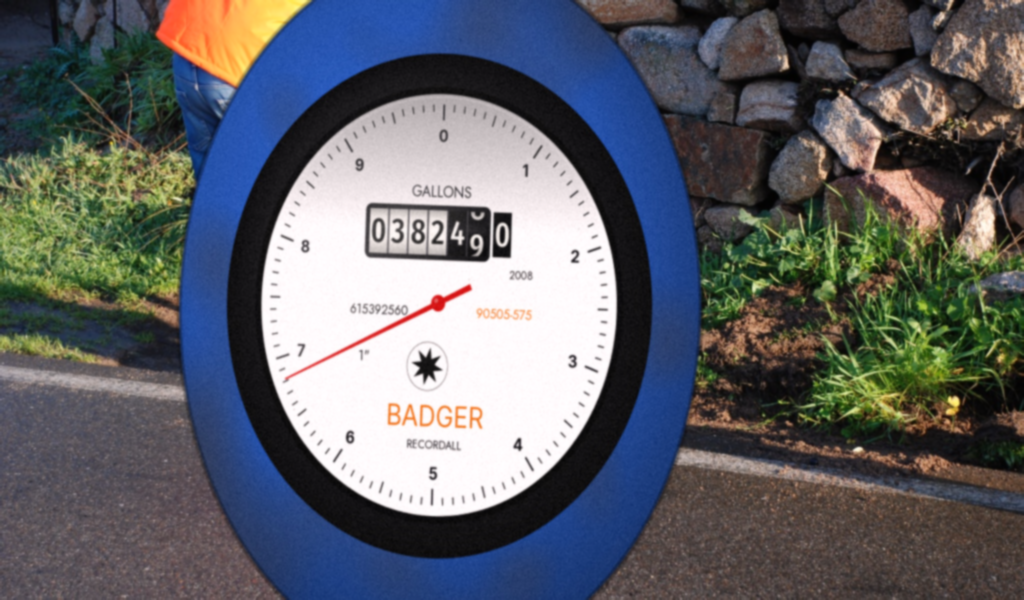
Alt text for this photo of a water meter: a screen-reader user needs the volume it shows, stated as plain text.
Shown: 382486.8 gal
